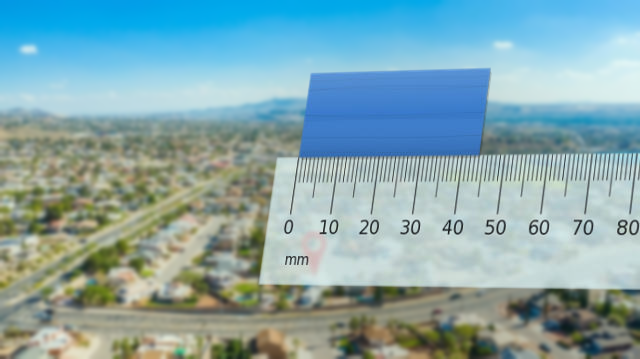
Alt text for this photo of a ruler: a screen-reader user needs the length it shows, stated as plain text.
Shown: 44 mm
